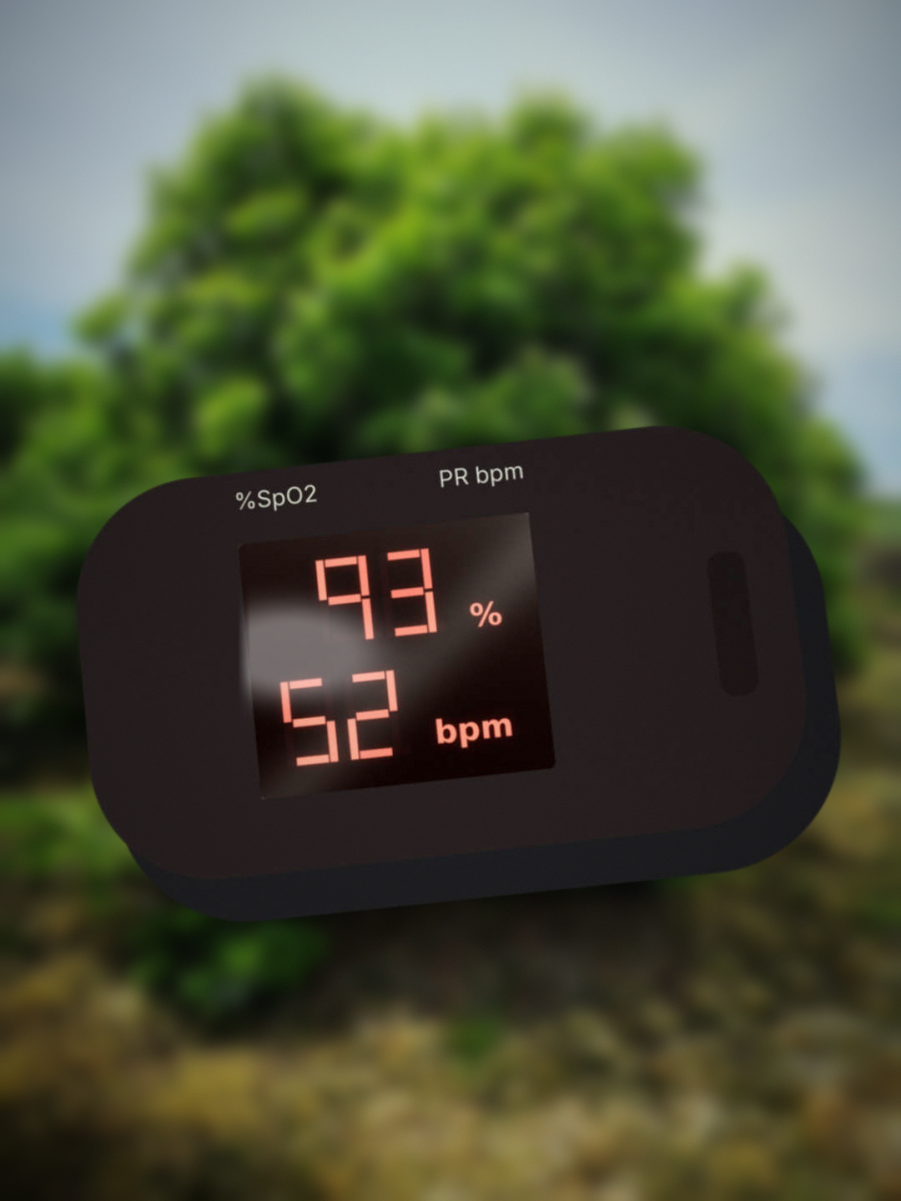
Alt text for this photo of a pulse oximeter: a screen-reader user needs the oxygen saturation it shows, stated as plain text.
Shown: 93 %
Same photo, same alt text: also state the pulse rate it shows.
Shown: 52 bpm
